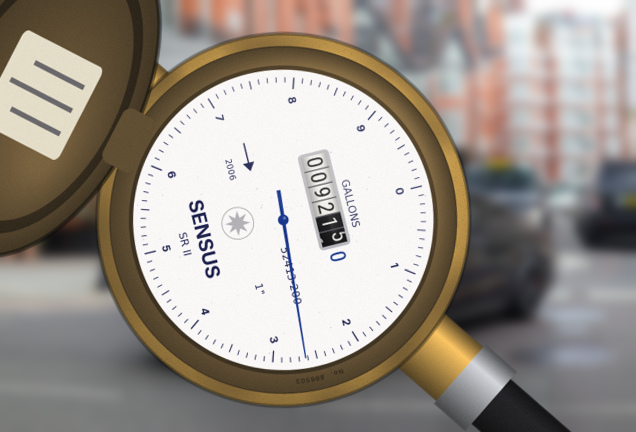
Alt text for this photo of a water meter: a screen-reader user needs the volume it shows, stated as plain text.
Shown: 92152.6 gal
